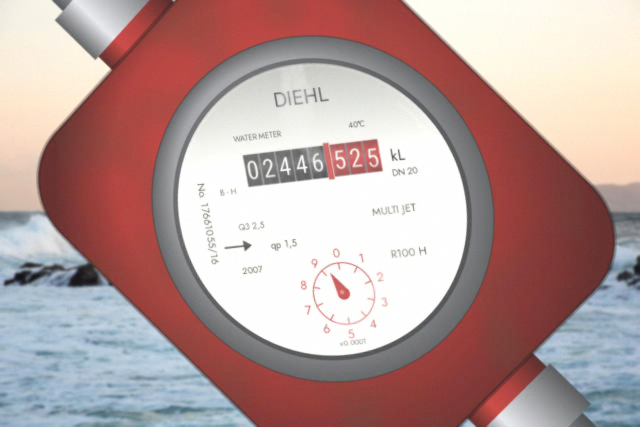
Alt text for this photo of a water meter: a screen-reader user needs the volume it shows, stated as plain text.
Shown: 2446.5249 kL
